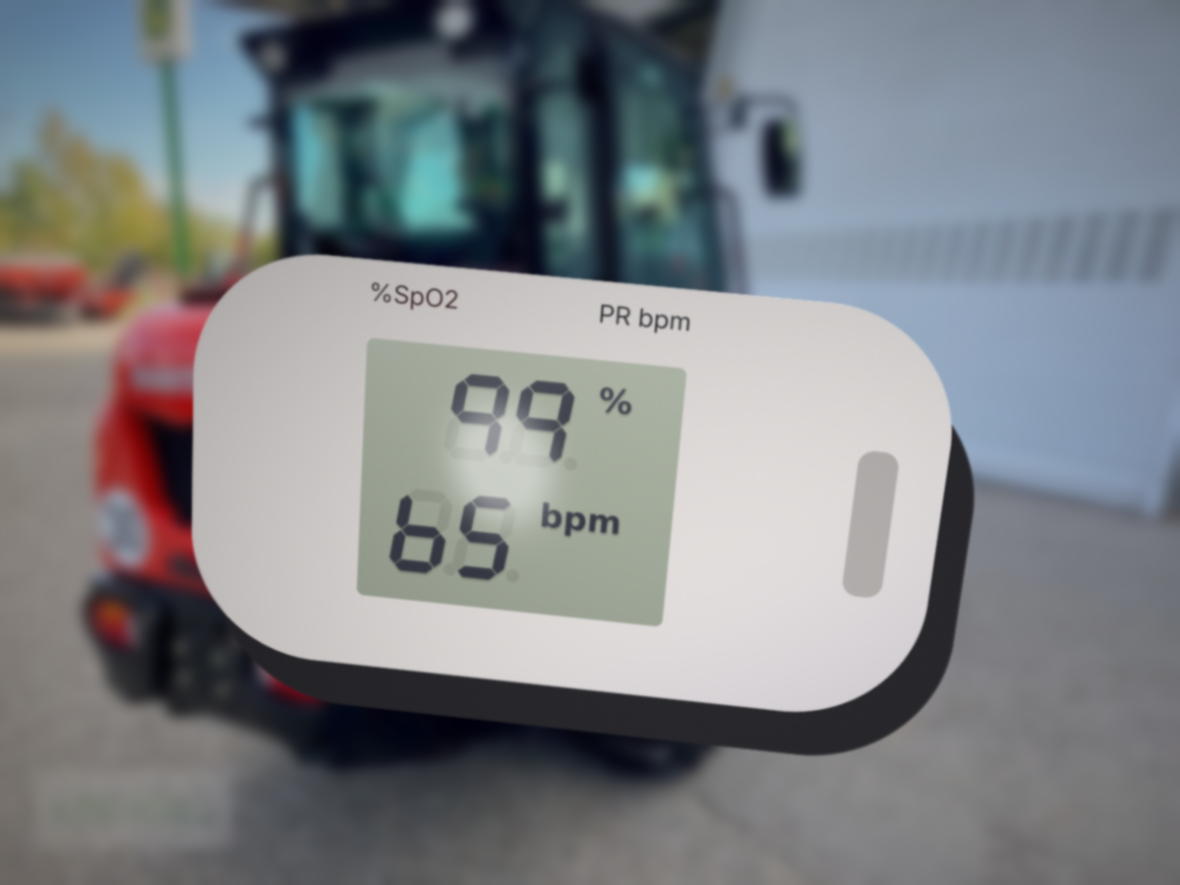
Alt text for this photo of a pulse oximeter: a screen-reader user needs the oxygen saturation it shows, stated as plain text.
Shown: 99 %
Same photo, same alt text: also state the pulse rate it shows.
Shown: 65 bpm
